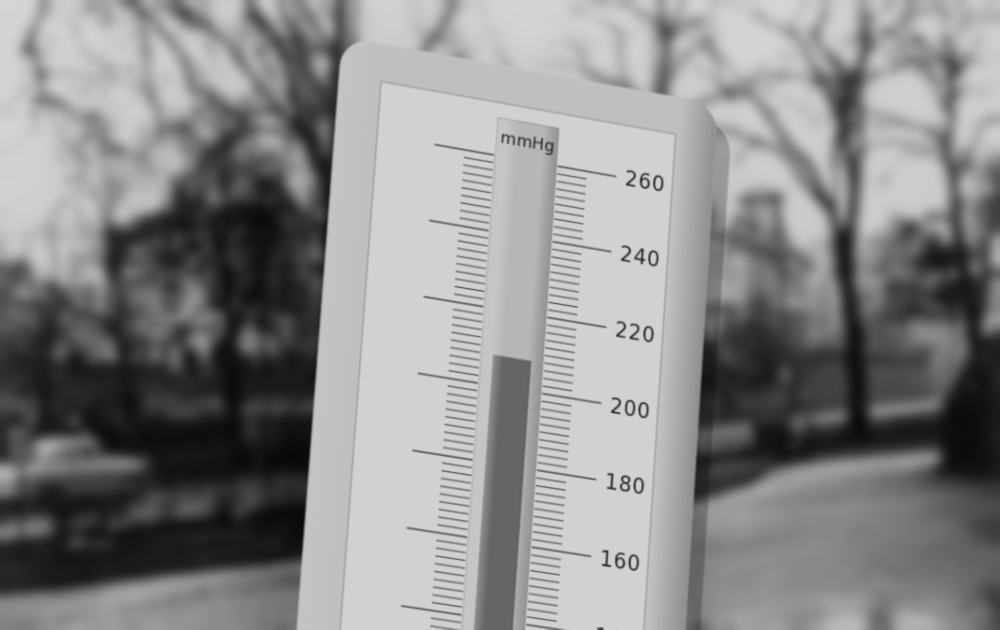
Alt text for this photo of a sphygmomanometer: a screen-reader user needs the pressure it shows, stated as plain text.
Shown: 208 mmHg
